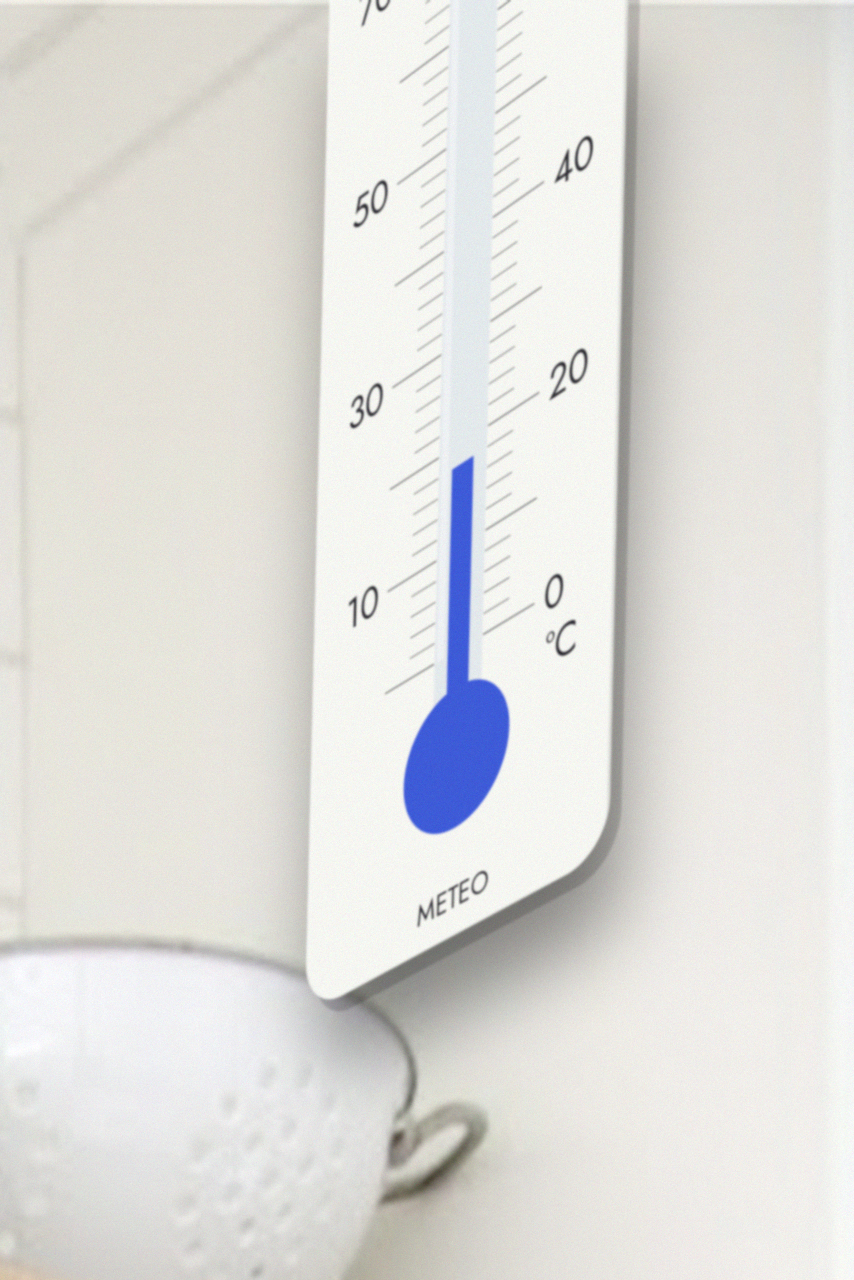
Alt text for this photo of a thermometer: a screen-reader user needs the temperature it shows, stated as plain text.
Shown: 18 °C
